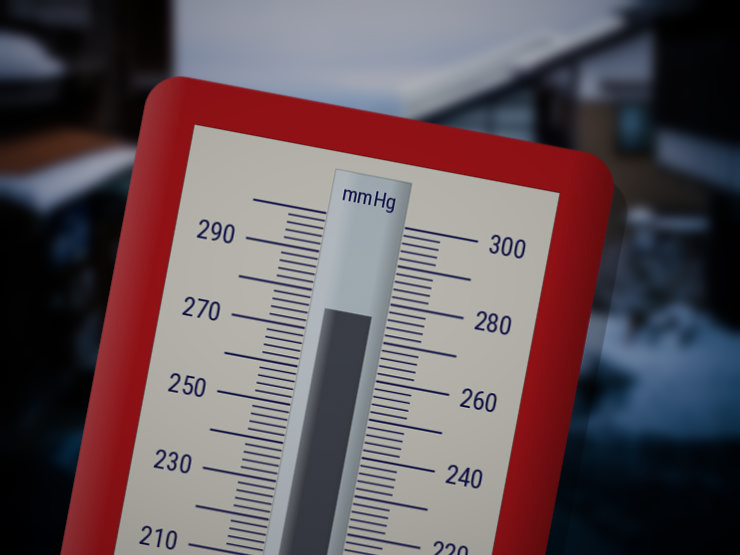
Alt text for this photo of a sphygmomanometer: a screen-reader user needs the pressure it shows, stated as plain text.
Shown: 276 mmHg
